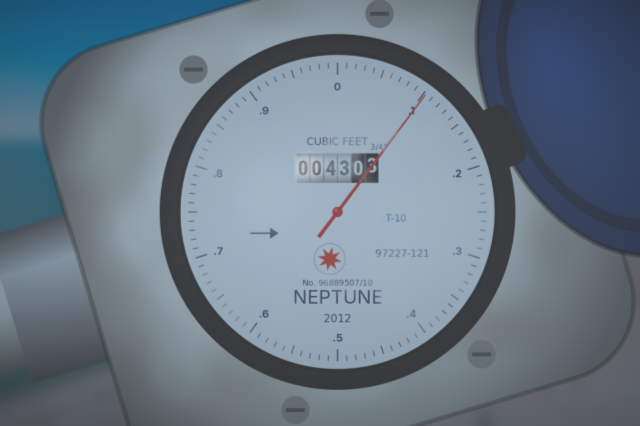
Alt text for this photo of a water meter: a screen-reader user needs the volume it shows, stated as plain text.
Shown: 4303.10 ft³
